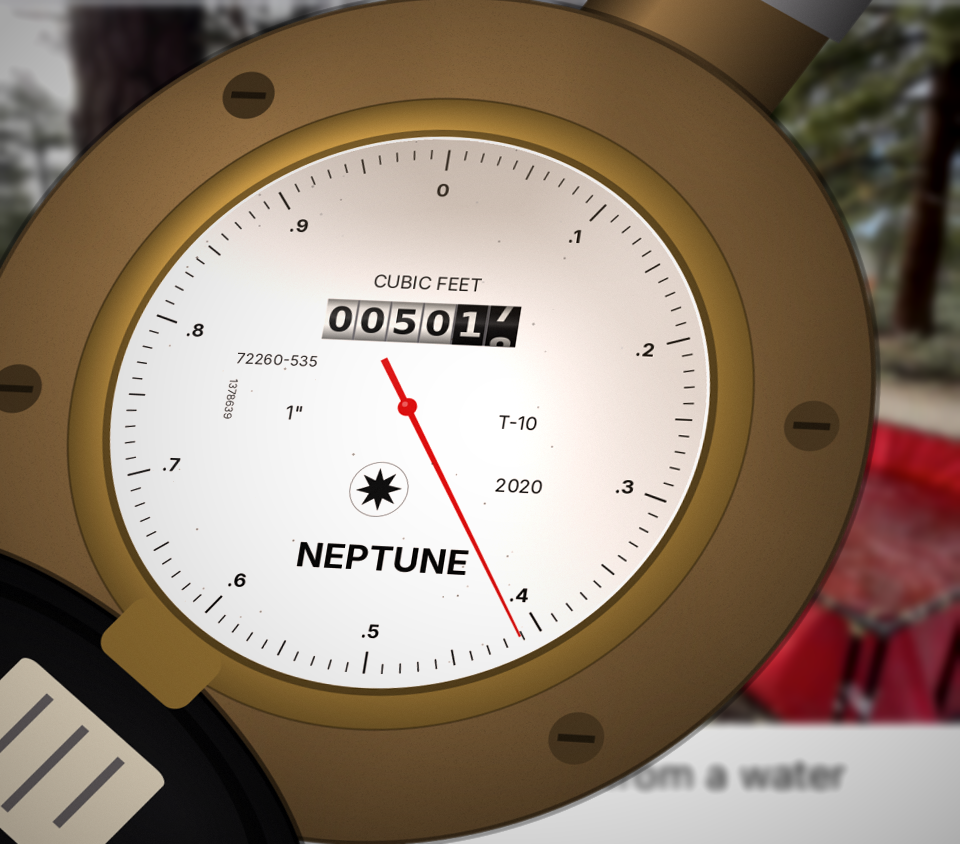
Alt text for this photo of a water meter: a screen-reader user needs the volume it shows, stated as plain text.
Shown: 5017.41 ft³
